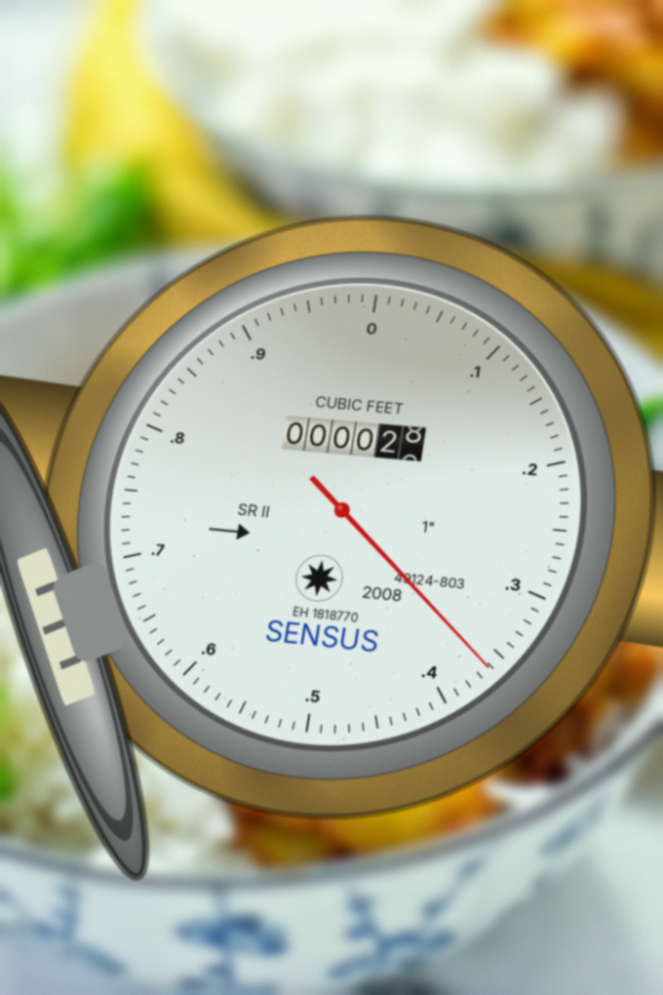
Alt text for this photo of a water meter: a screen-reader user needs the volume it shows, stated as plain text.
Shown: 28.36 ft³
